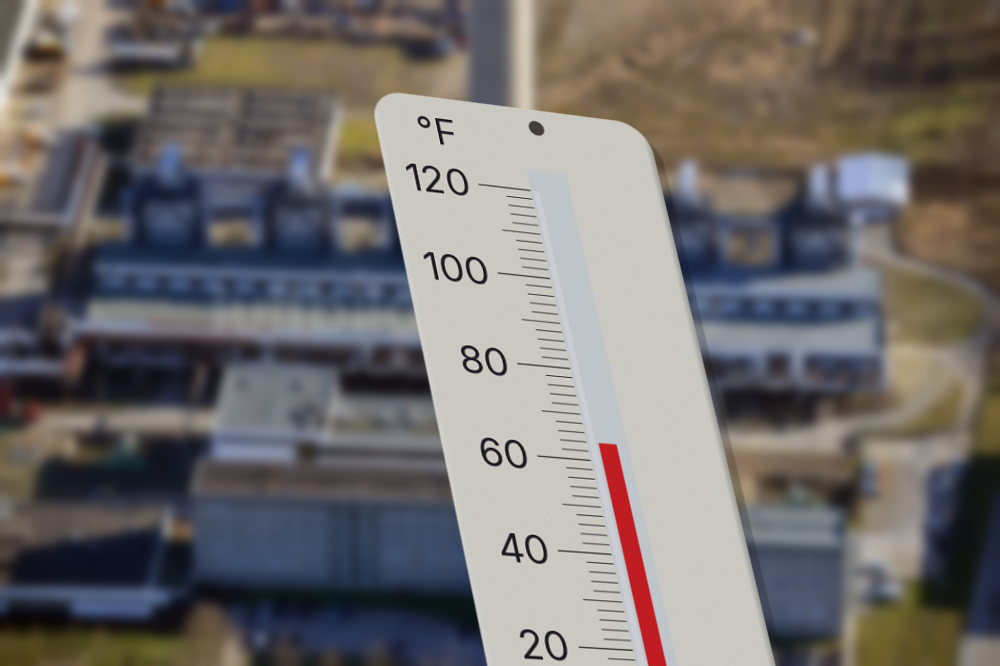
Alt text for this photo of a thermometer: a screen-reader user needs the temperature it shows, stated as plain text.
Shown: 64 °F
